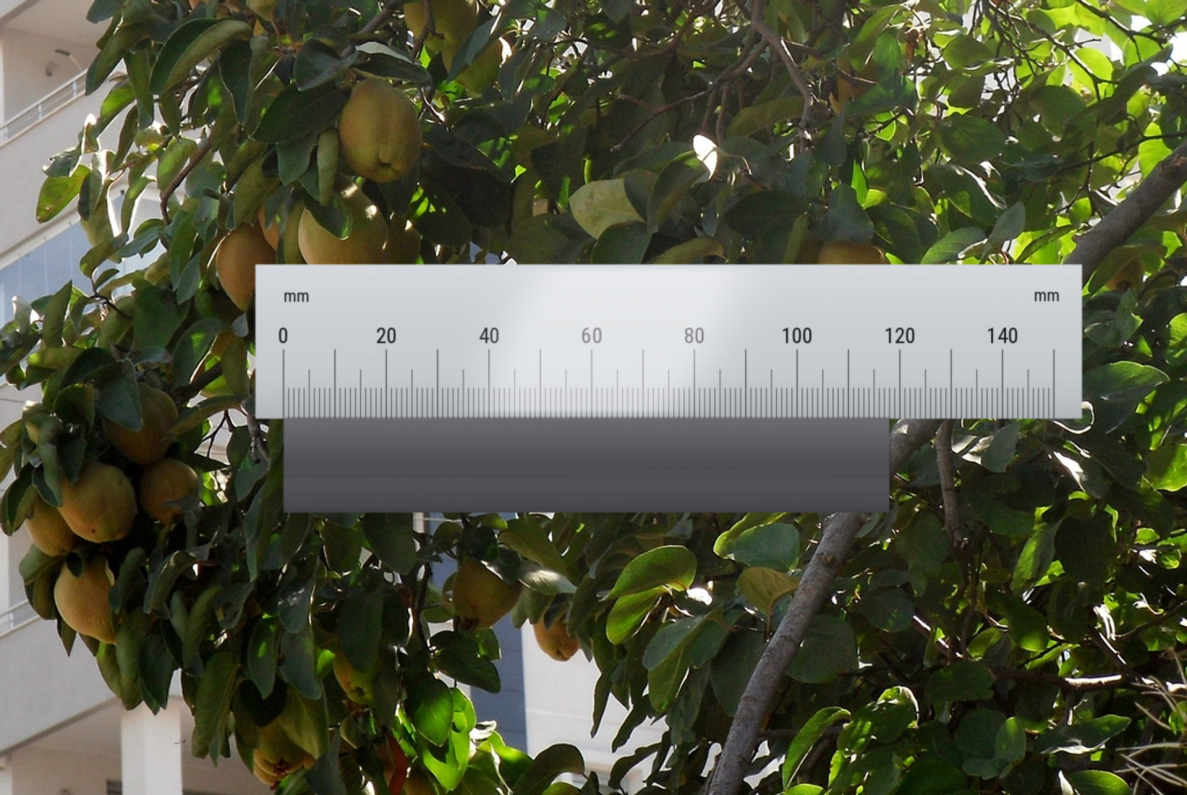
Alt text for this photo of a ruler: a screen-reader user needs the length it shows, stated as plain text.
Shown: 118 mm
